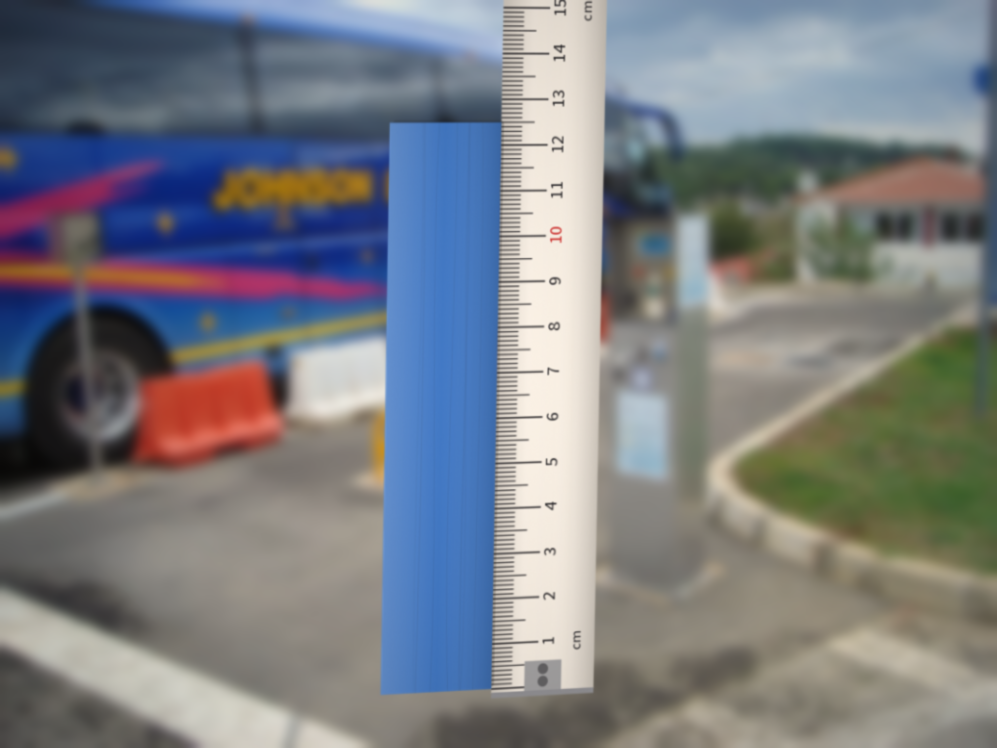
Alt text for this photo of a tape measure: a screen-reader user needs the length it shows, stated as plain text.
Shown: 12.5 cm
